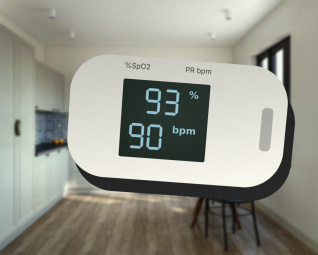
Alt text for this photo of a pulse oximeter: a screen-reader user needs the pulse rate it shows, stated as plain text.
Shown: 90 bpm
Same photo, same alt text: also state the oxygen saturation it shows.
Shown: 93 %
